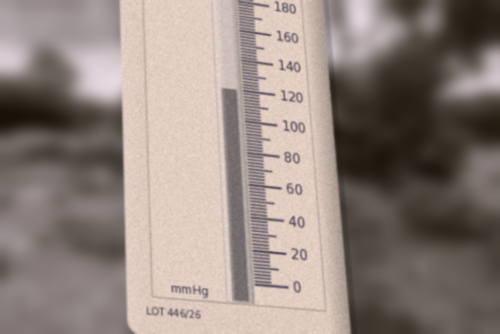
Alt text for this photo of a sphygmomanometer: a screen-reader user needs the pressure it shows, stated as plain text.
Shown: 120 mmHg
